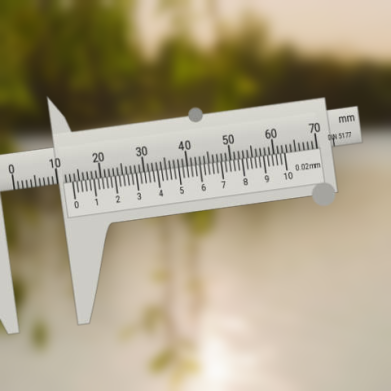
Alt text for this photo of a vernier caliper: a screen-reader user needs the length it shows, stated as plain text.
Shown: 13.5 mm
